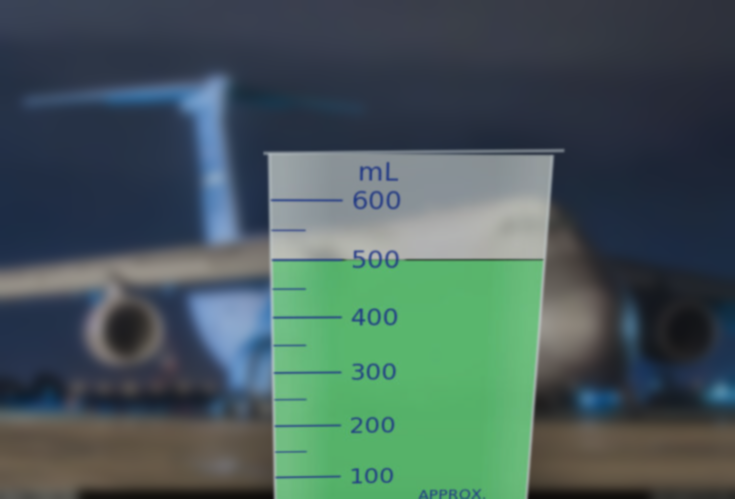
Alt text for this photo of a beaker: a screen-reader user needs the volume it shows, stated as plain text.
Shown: 500 mL
